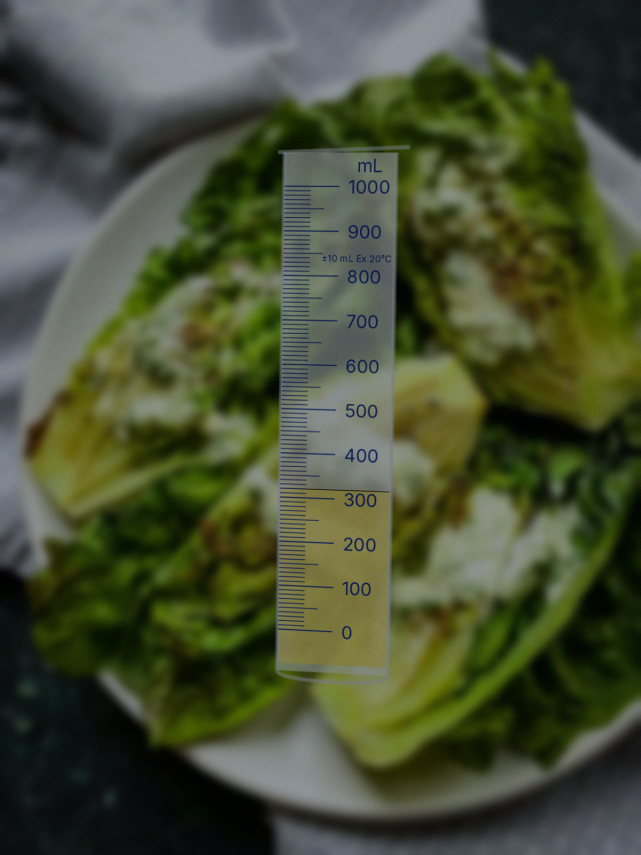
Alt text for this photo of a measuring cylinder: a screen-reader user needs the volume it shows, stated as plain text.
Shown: 320 mL
